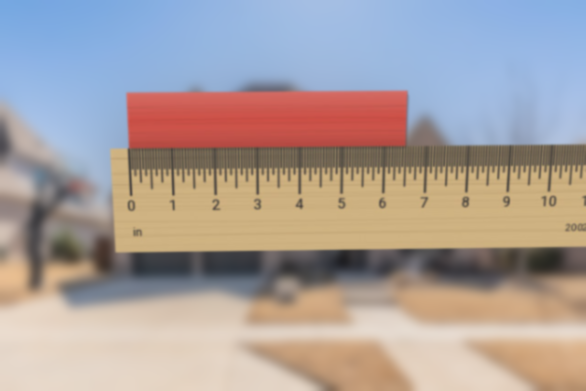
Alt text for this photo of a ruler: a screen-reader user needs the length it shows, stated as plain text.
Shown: 6.5 in
